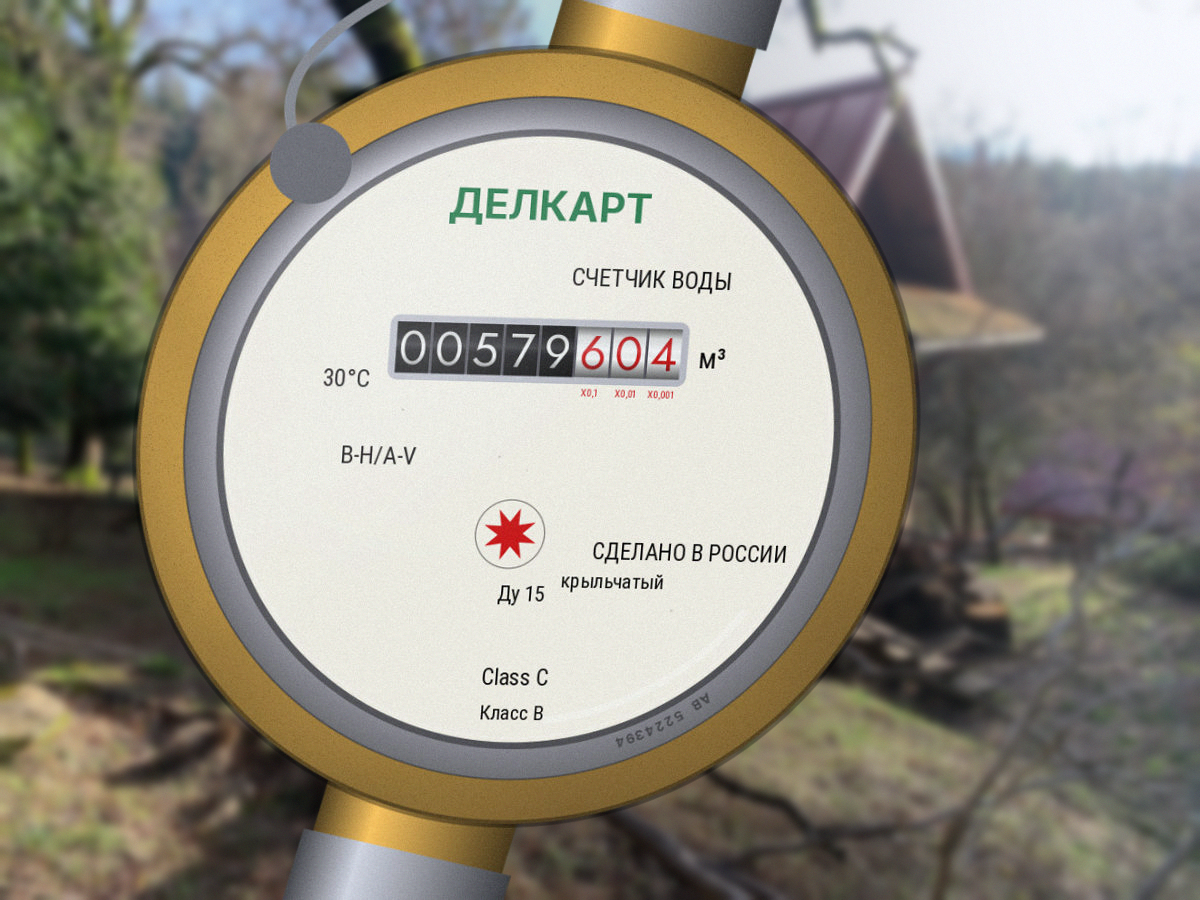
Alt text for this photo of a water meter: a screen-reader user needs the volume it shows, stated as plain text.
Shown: 579.604 m³
